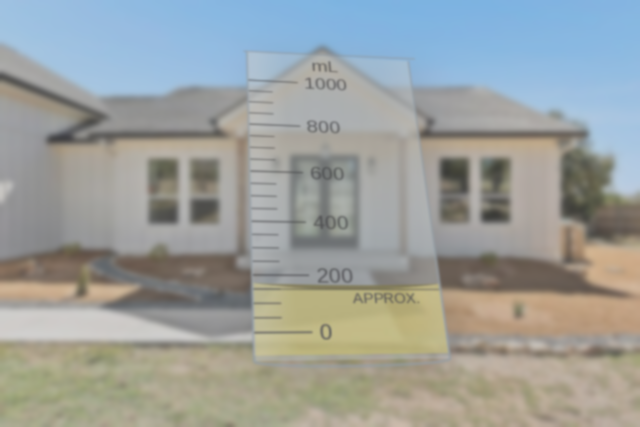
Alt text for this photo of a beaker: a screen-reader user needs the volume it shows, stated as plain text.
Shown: 150 mL
